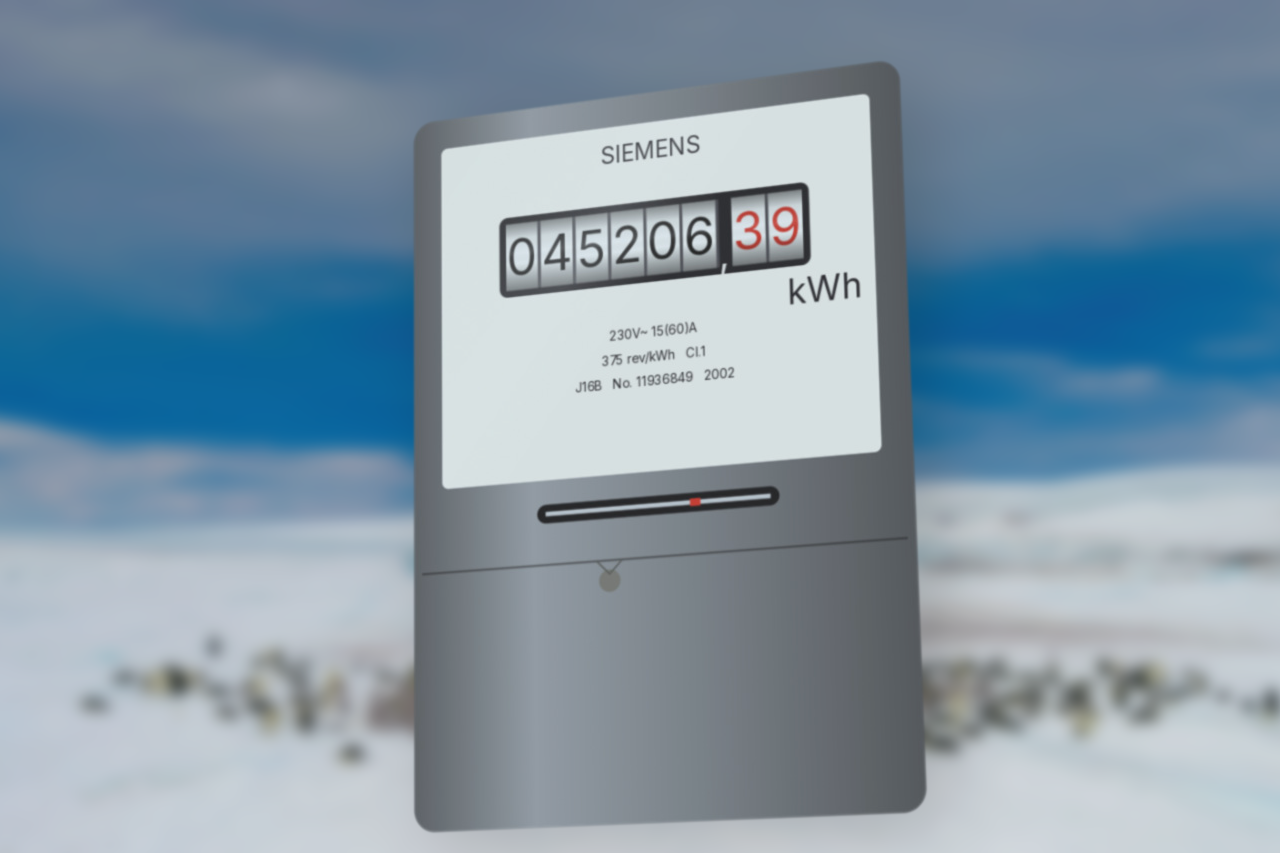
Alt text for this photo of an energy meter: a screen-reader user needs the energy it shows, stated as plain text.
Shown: 45206.39 kWh
